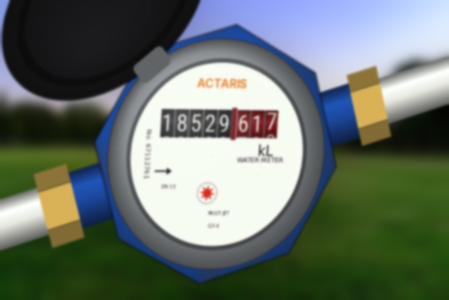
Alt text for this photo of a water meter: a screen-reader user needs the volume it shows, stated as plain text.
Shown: 18529.617 kL
